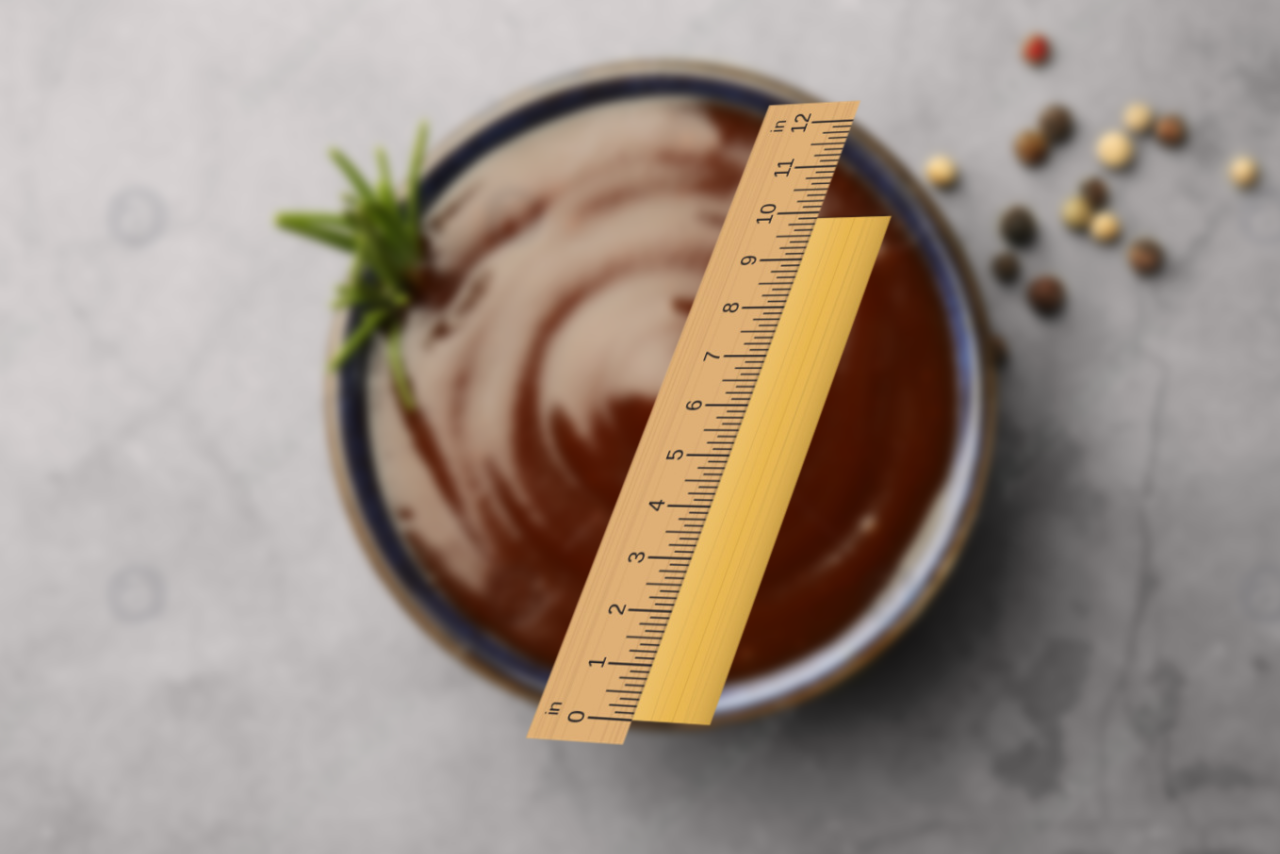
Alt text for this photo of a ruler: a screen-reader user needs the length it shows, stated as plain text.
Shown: 9.875 in
